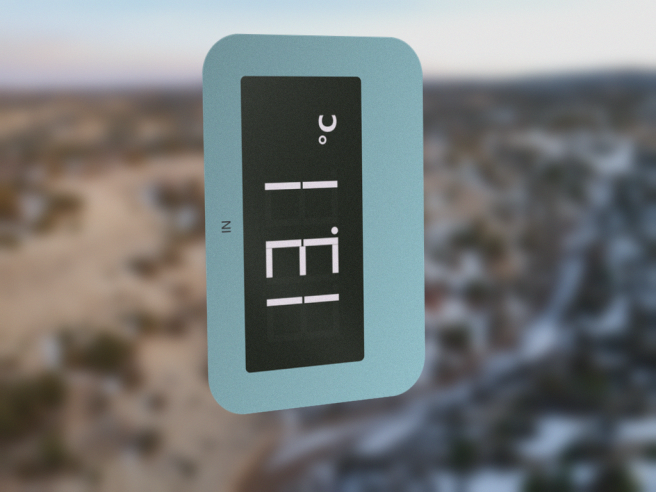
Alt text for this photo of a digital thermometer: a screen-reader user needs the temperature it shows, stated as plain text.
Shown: 13.1 °C
